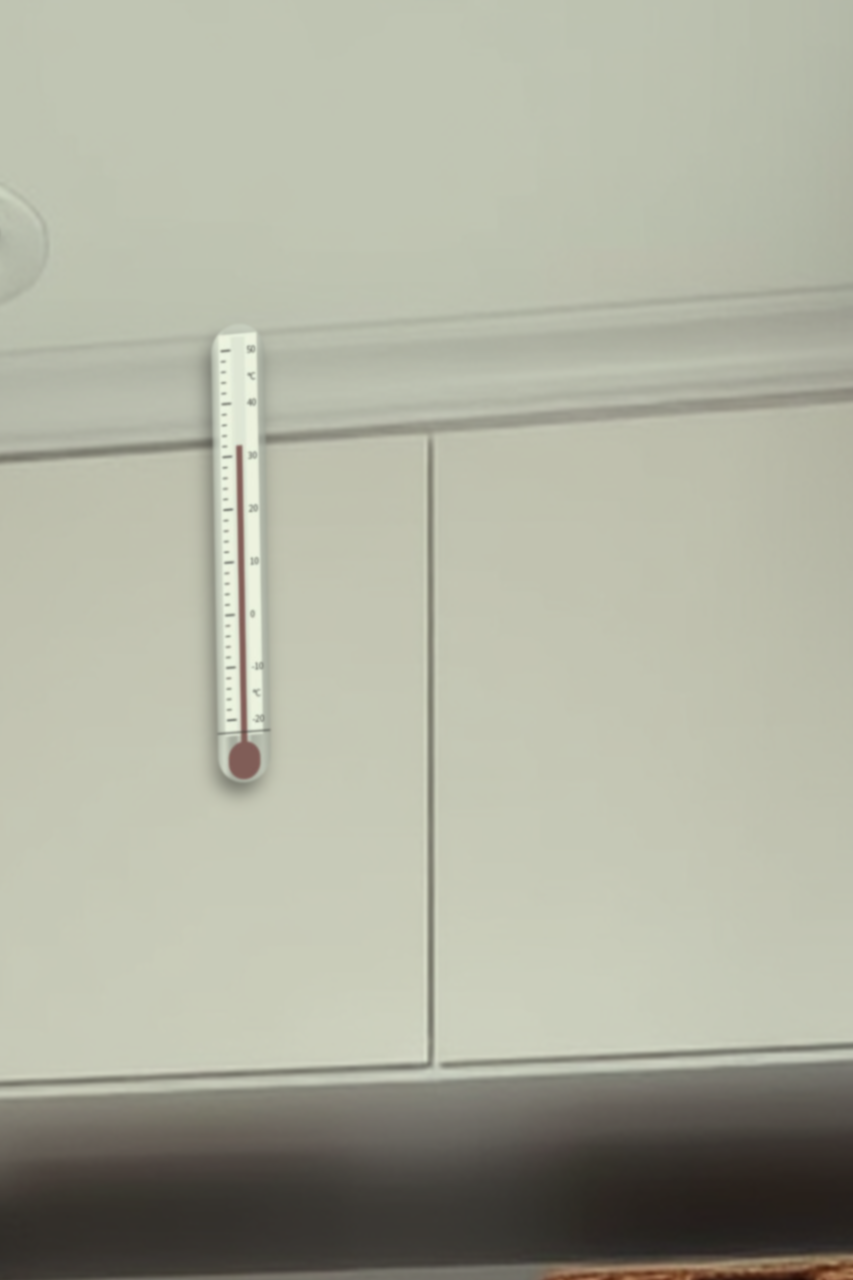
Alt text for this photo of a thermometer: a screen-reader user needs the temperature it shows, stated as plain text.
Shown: 32 °C
